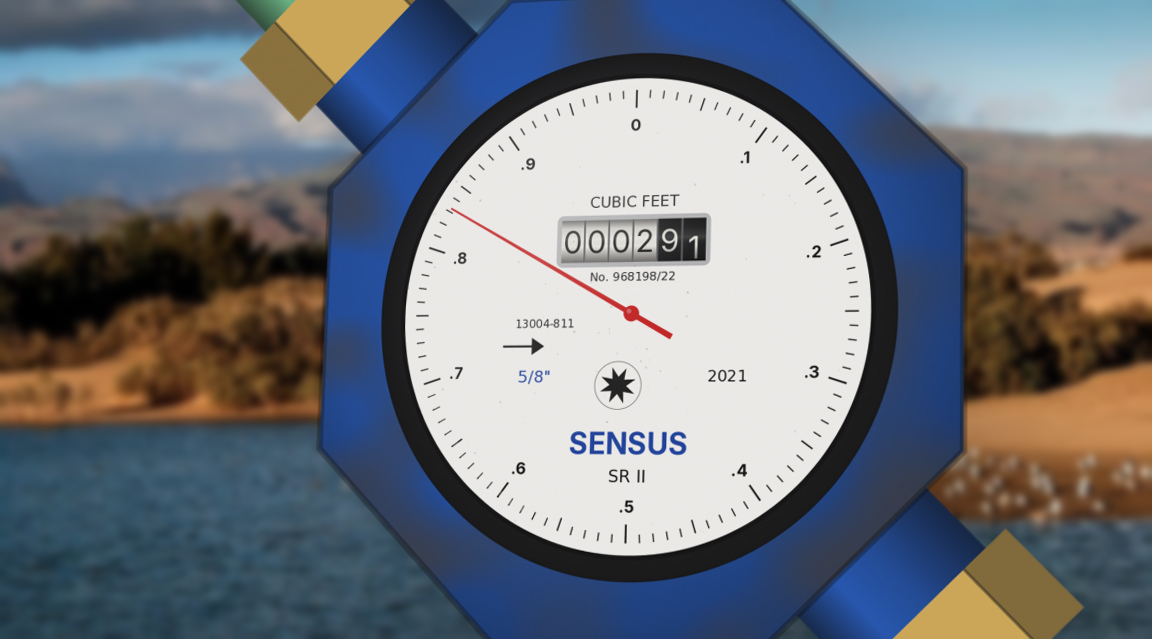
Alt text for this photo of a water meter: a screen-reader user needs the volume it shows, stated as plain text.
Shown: 290.83 ft³
